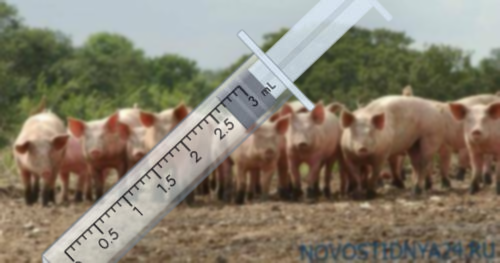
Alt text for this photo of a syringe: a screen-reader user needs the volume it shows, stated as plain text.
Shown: 2.7 mL
